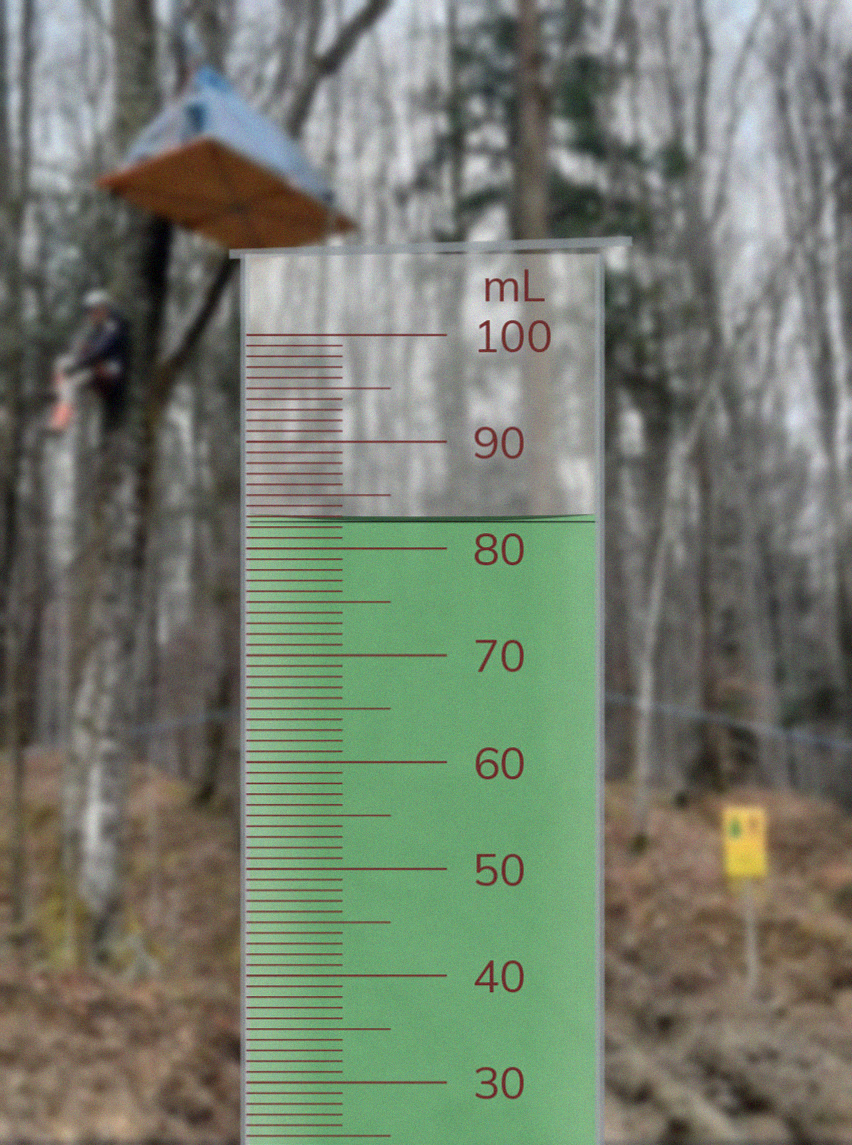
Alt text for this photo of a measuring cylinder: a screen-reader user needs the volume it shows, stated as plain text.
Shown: 82.5 mL
